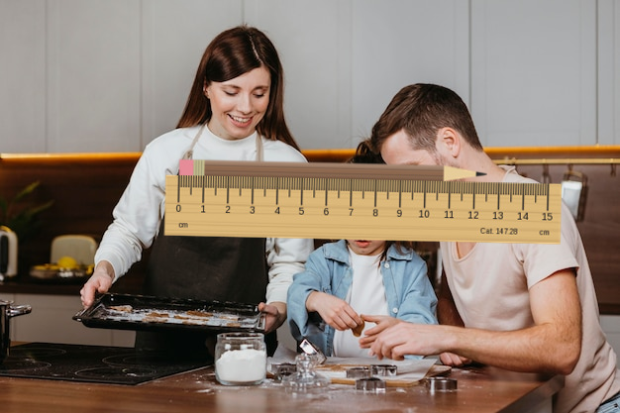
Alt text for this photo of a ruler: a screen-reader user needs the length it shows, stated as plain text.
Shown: 12.5 cm
